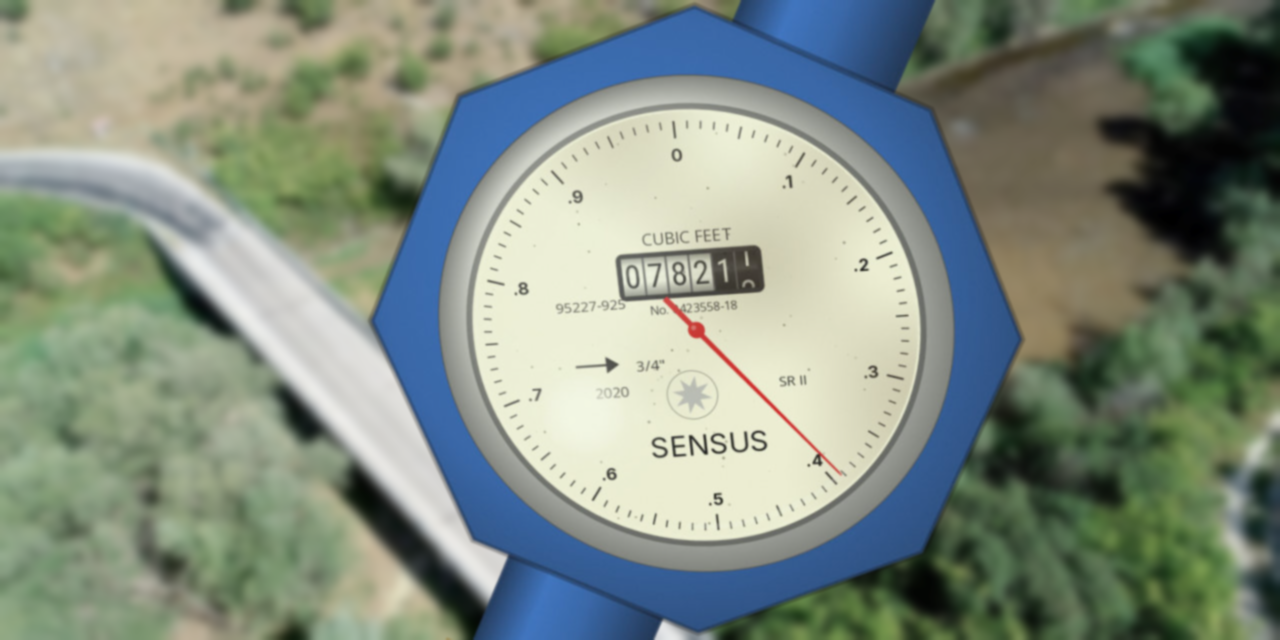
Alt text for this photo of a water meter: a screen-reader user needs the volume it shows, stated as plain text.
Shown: 78211.39 ft³
